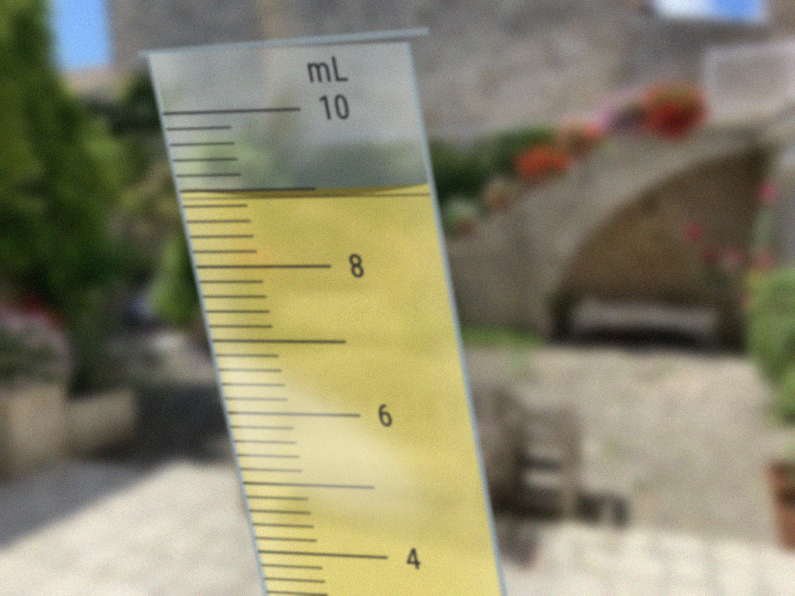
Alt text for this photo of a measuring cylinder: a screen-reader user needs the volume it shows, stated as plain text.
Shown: 8.9 mL
